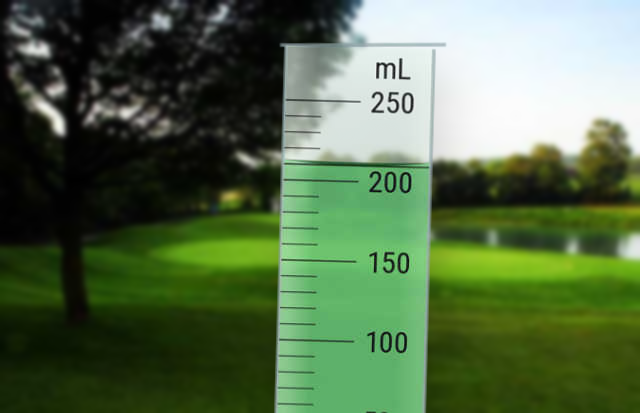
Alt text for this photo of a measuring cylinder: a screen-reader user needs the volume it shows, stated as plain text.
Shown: 210 mL
